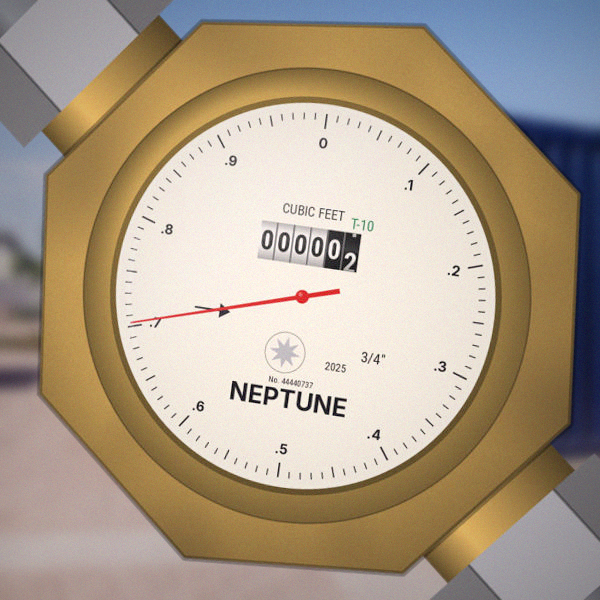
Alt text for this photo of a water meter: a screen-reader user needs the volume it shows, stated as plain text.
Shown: 1.70 ft³
